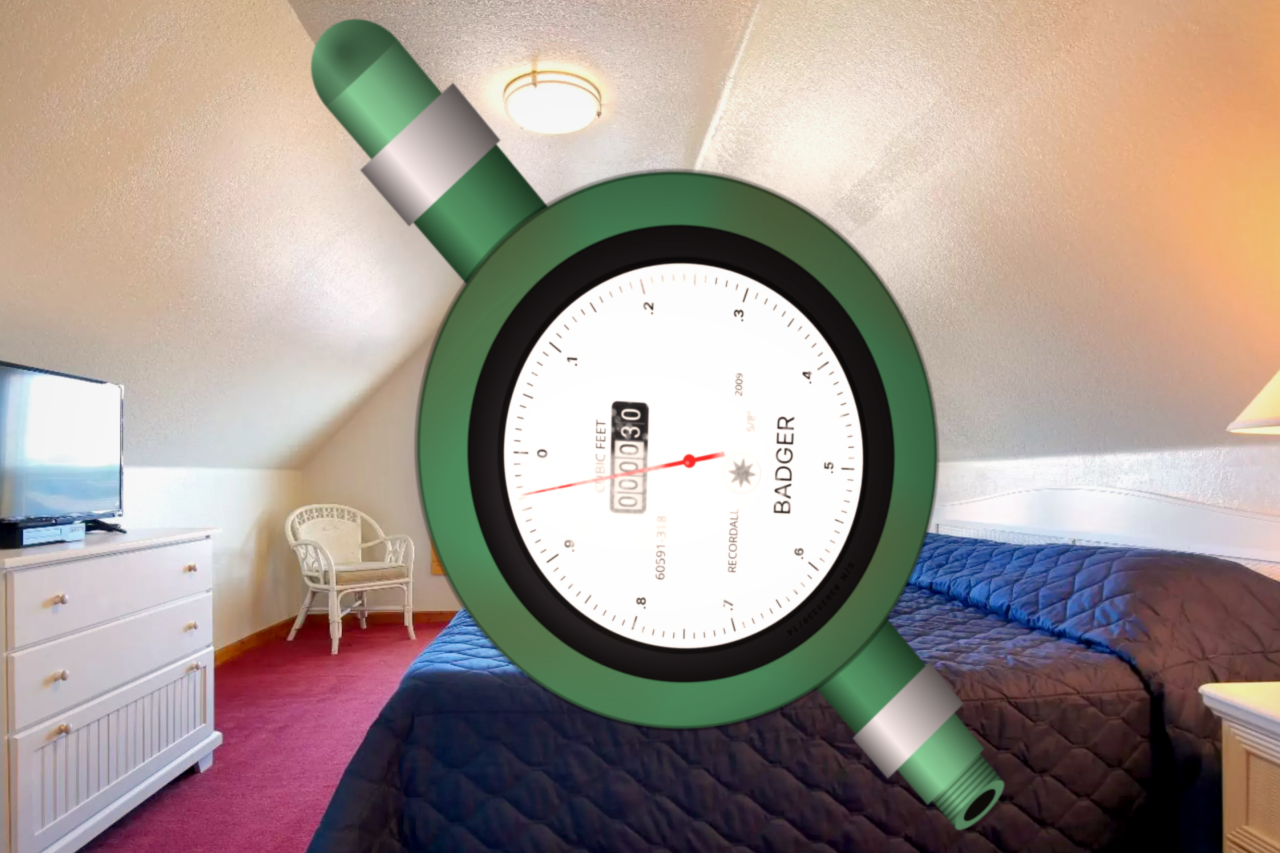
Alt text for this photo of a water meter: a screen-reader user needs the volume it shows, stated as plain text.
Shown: 29.96 ft³
